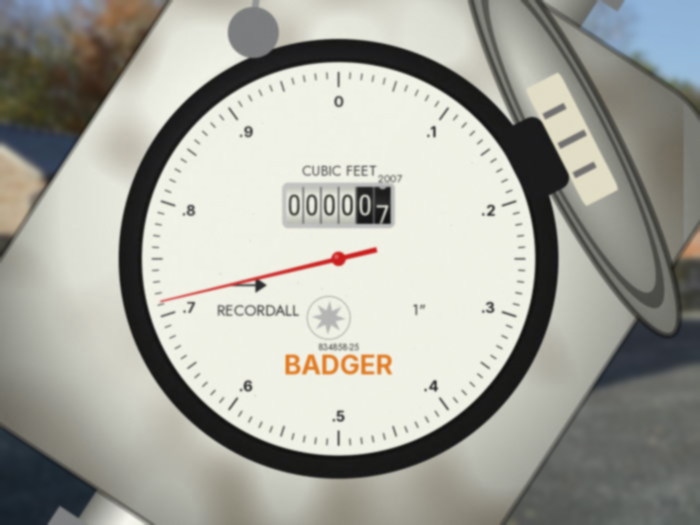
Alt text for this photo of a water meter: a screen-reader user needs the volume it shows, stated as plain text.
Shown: 6.71 ft³
